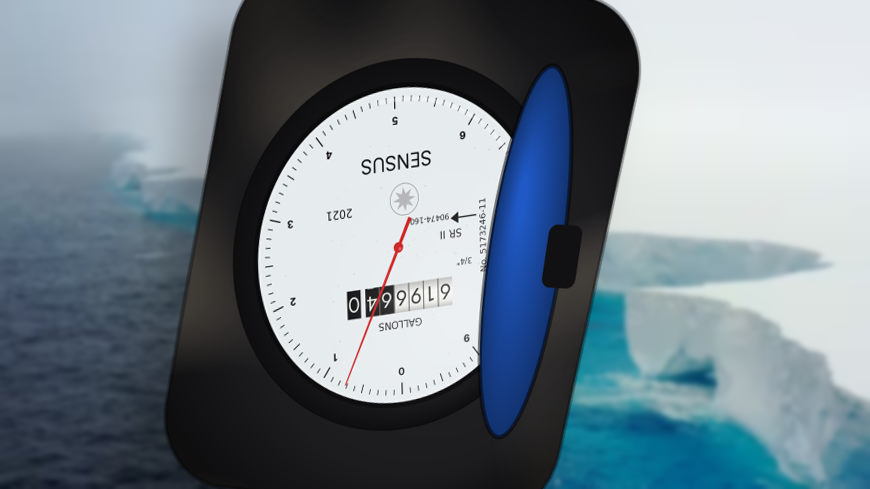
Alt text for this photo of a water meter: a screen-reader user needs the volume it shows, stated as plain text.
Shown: 6196640.7 gal
